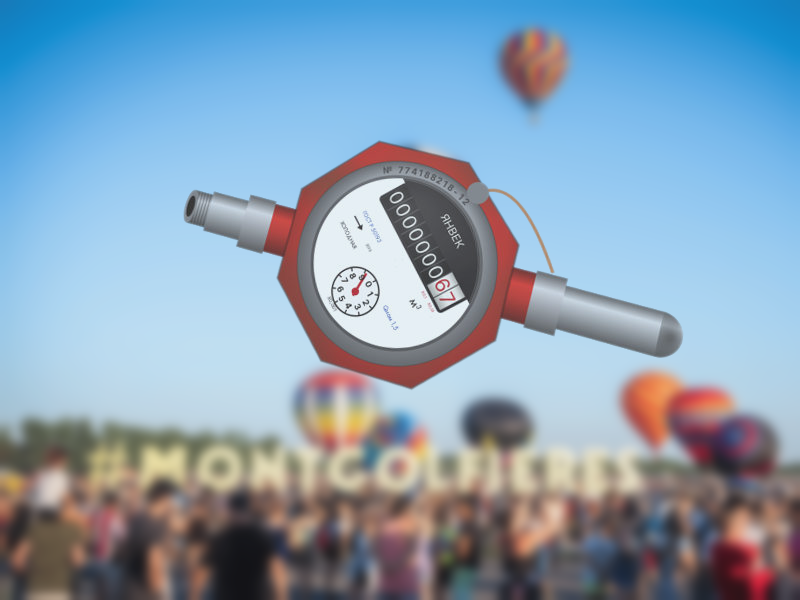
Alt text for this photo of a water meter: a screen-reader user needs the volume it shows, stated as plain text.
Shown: 0.669 m³
